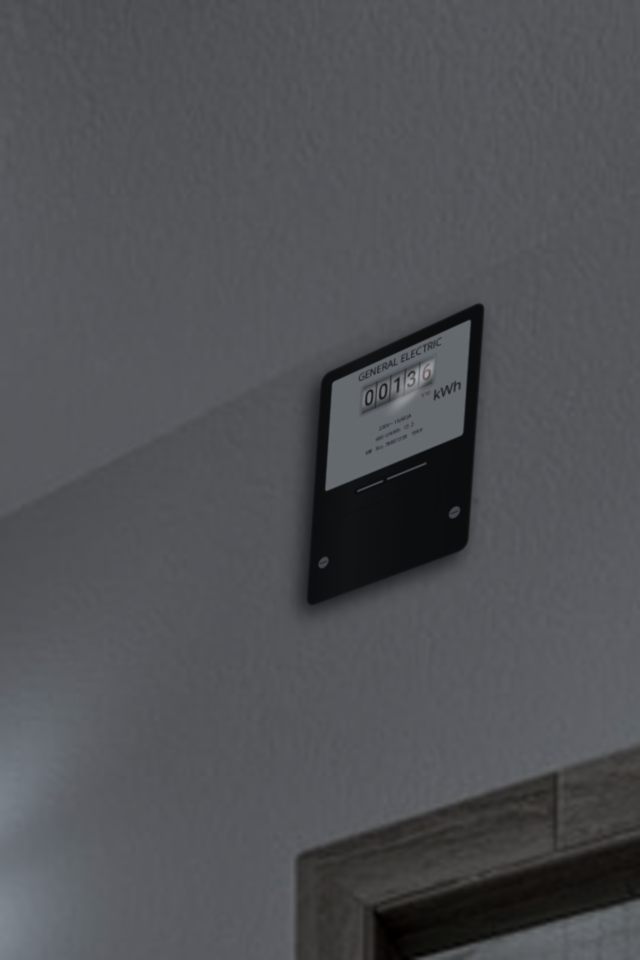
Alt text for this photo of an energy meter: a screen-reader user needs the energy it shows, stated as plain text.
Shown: 13.6 kWh
